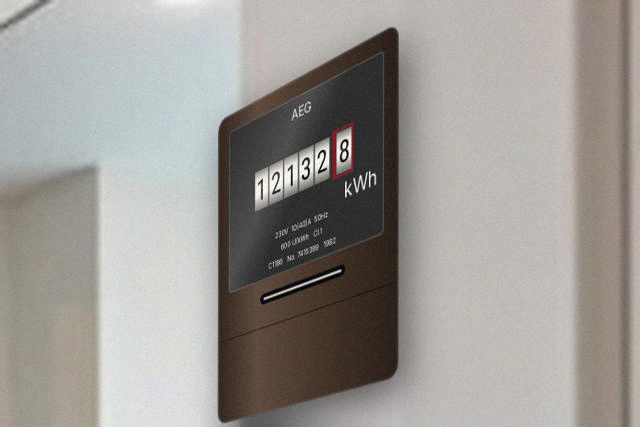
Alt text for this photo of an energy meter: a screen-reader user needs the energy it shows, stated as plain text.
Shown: 12132.8 kWh
